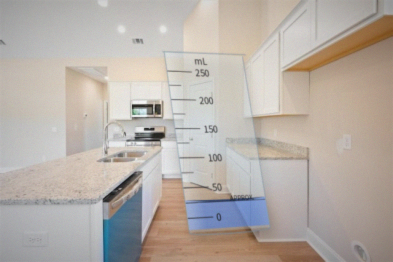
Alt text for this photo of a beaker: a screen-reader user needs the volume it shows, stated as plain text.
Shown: 25 mL
